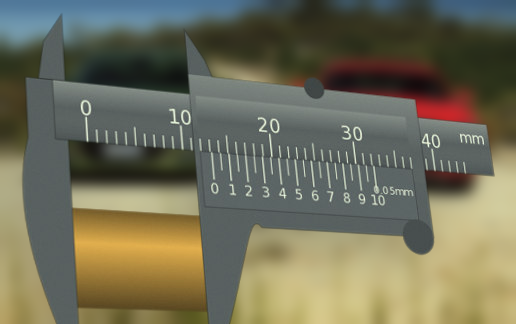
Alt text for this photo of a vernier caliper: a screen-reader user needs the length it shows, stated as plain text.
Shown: 13.2 mm
